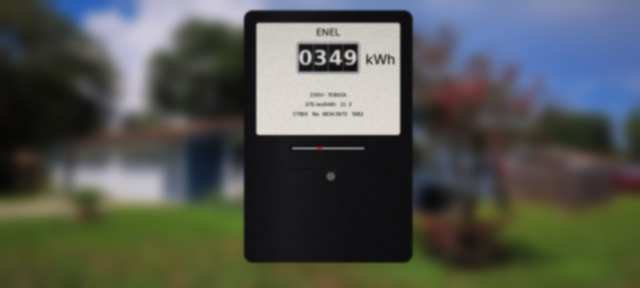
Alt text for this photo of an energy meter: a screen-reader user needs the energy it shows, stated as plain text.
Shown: 349 kWh
